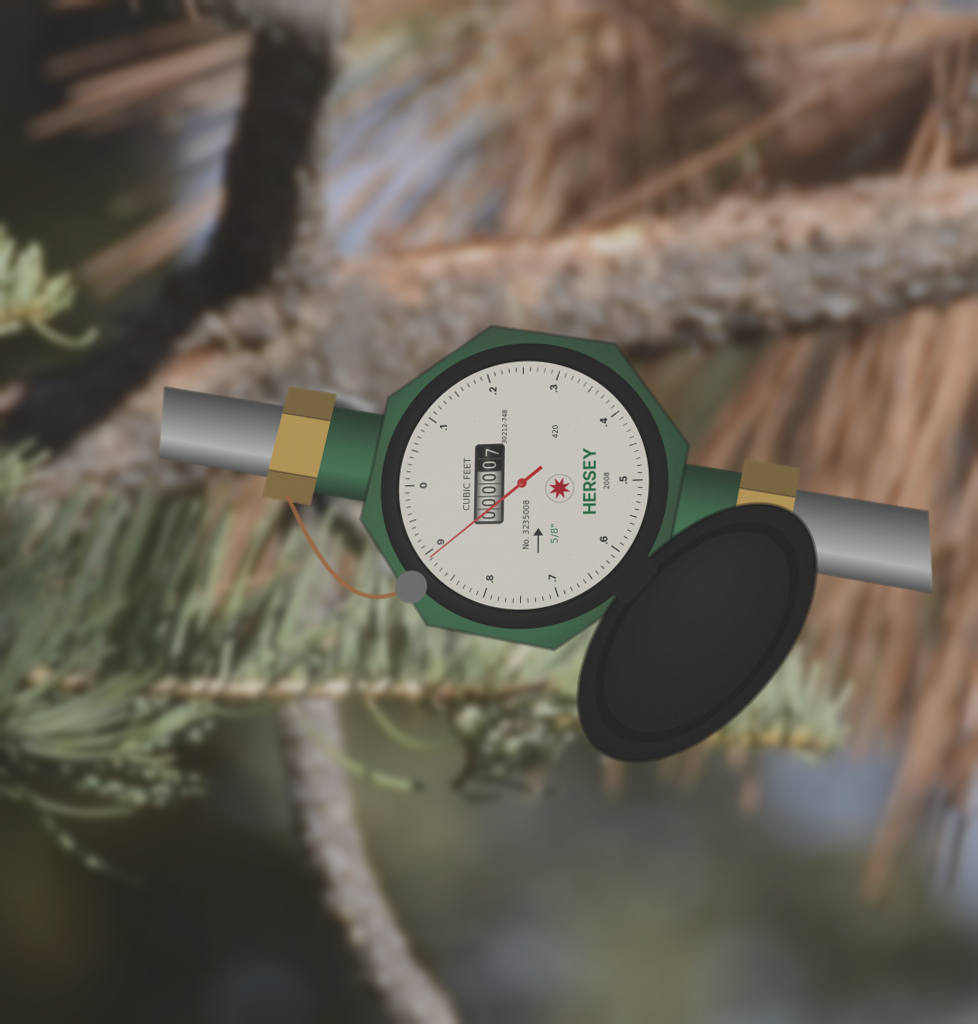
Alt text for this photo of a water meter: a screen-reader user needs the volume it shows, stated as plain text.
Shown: 6.89 ft³
